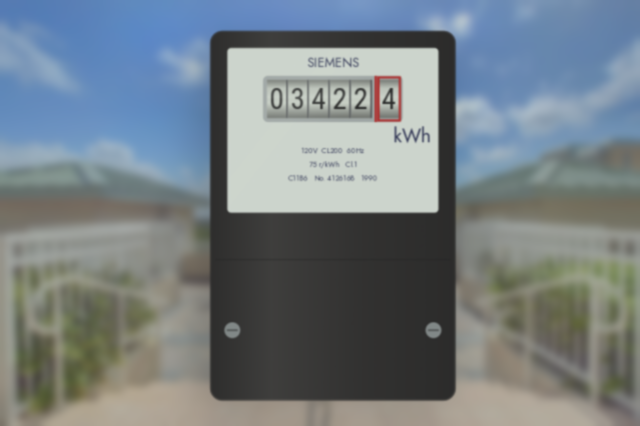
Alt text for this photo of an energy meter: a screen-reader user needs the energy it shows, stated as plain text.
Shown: 3422.4 kWh
